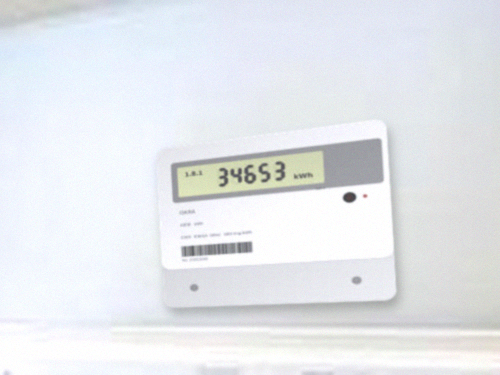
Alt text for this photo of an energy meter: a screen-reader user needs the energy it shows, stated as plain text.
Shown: 34653 kWh
